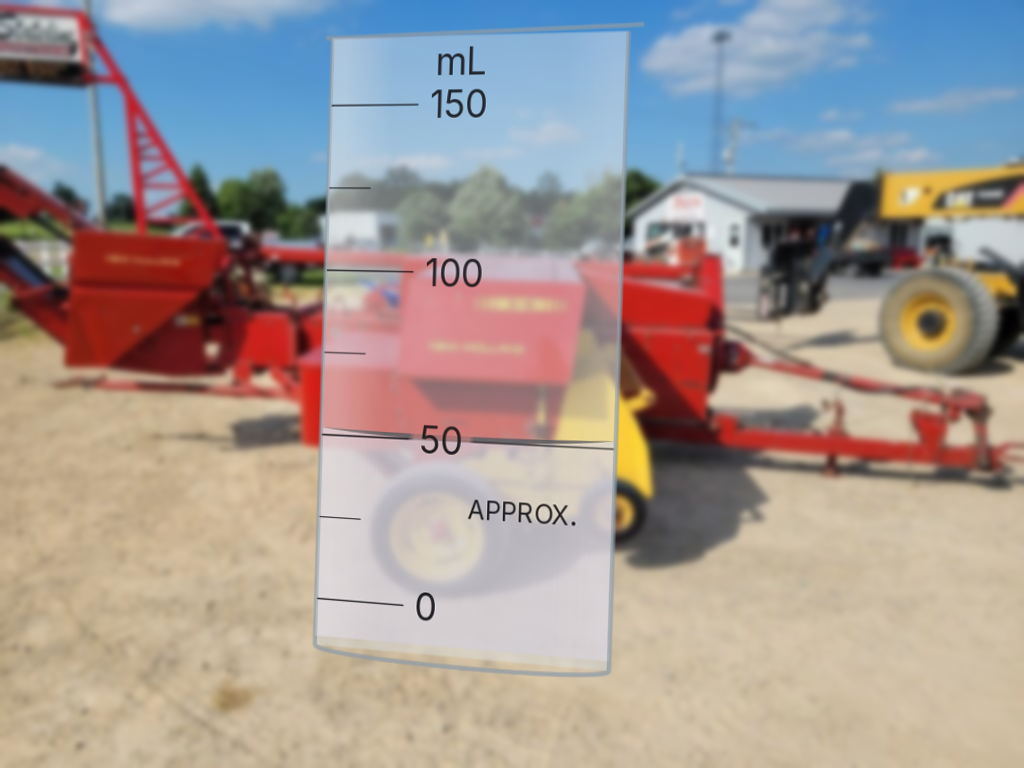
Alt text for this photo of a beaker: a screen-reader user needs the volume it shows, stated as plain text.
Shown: 50 mL
